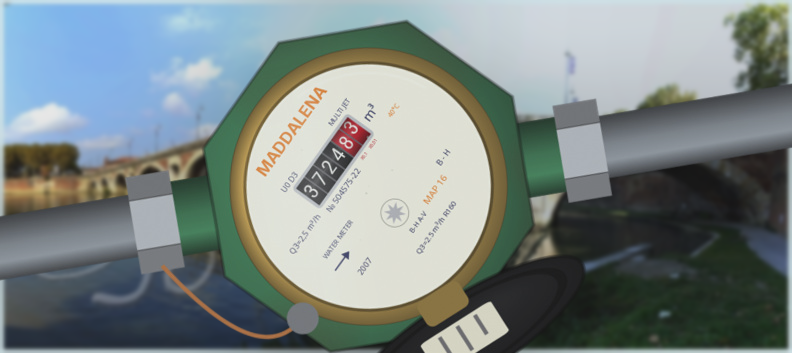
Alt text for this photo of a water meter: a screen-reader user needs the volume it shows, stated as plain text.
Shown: 3724.83 m³
